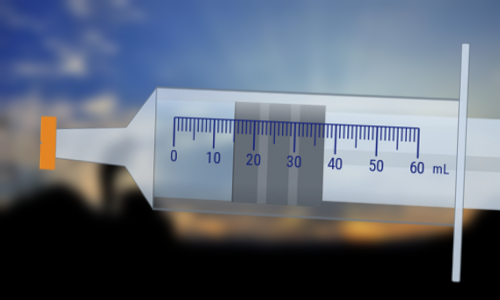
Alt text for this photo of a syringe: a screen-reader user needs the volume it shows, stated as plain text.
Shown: 15 mL
